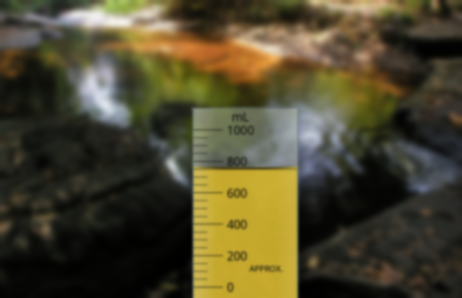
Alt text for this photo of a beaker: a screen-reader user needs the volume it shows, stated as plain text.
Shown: 750 mL
